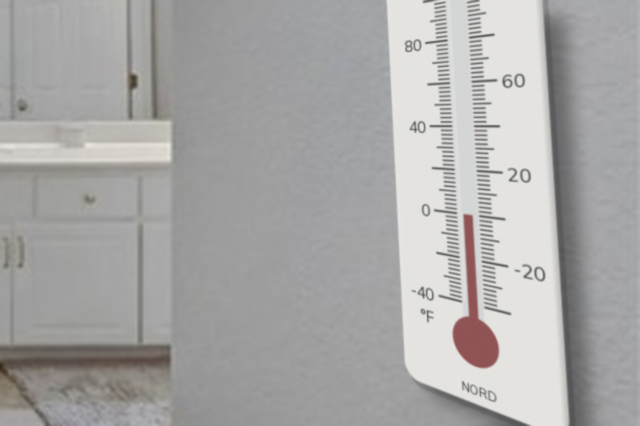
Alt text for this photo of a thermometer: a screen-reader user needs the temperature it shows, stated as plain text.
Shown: 0 °F
